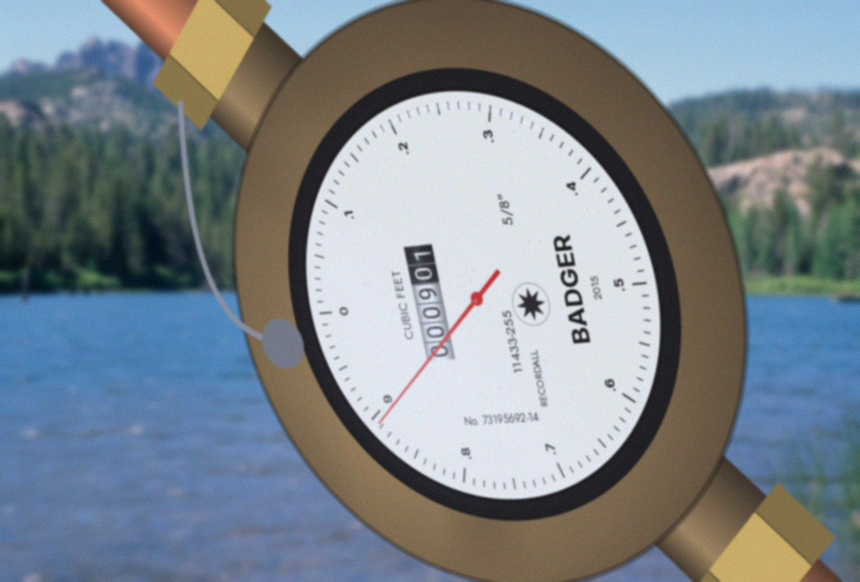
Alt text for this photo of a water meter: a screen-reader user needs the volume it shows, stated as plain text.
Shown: 900.89 ft³
